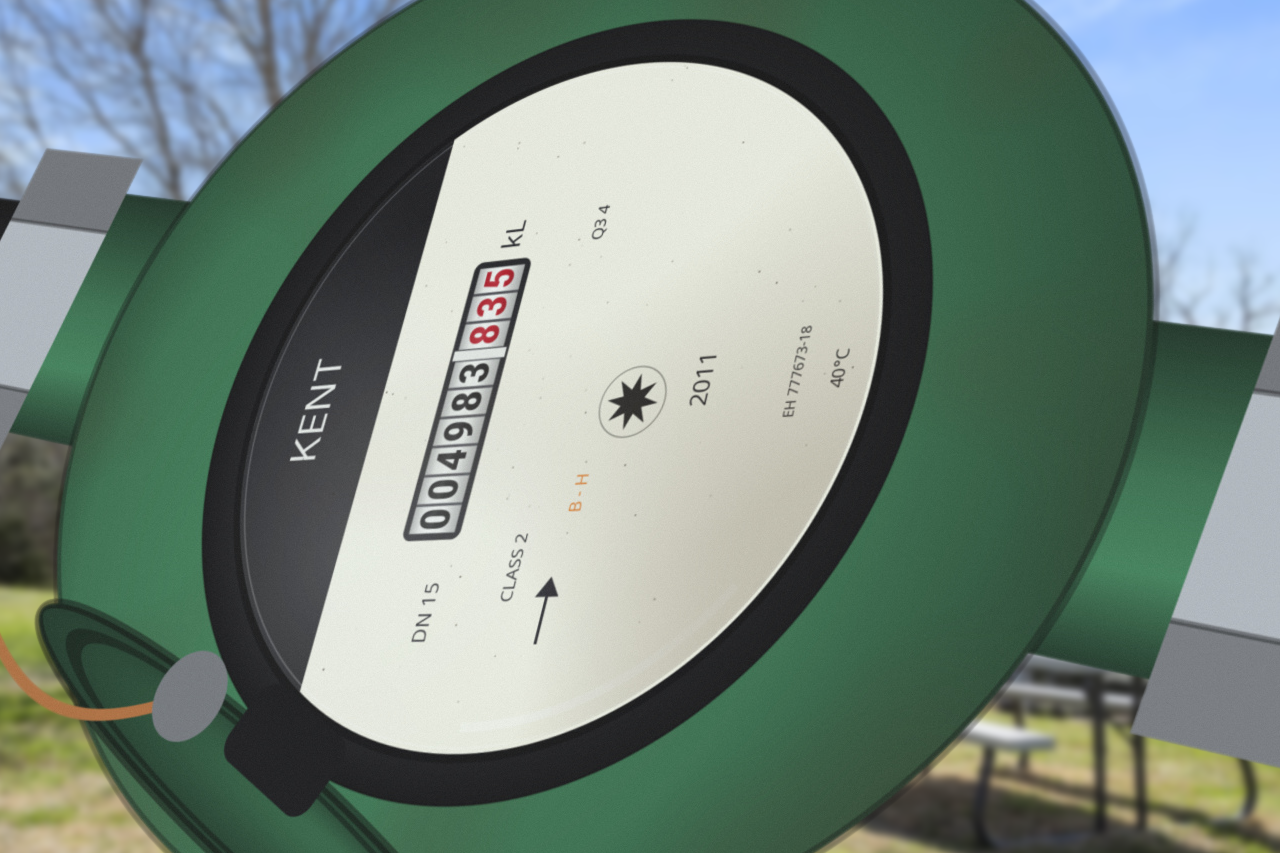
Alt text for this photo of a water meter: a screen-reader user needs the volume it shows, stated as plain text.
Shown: 4983.835 kL
